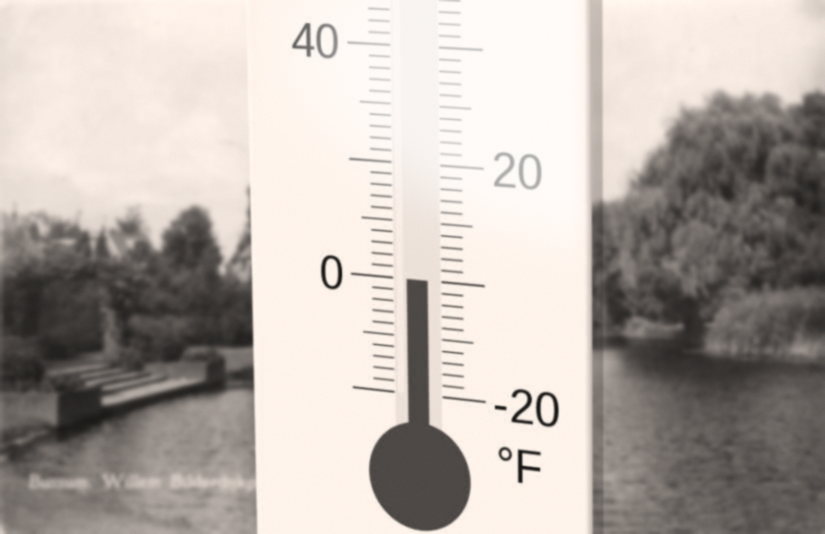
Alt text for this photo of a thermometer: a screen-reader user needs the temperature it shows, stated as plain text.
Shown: 0 °F
